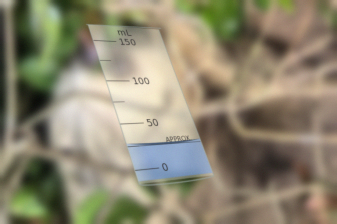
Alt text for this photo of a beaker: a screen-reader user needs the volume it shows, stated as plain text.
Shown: 25 mL
